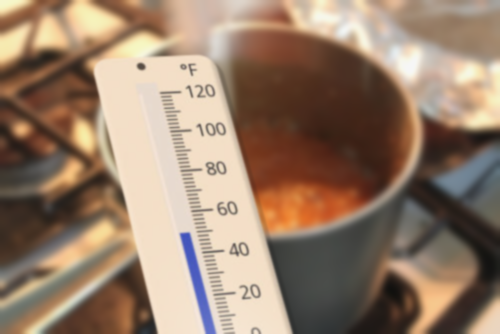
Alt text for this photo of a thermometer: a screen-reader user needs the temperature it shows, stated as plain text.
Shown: 50 °F
